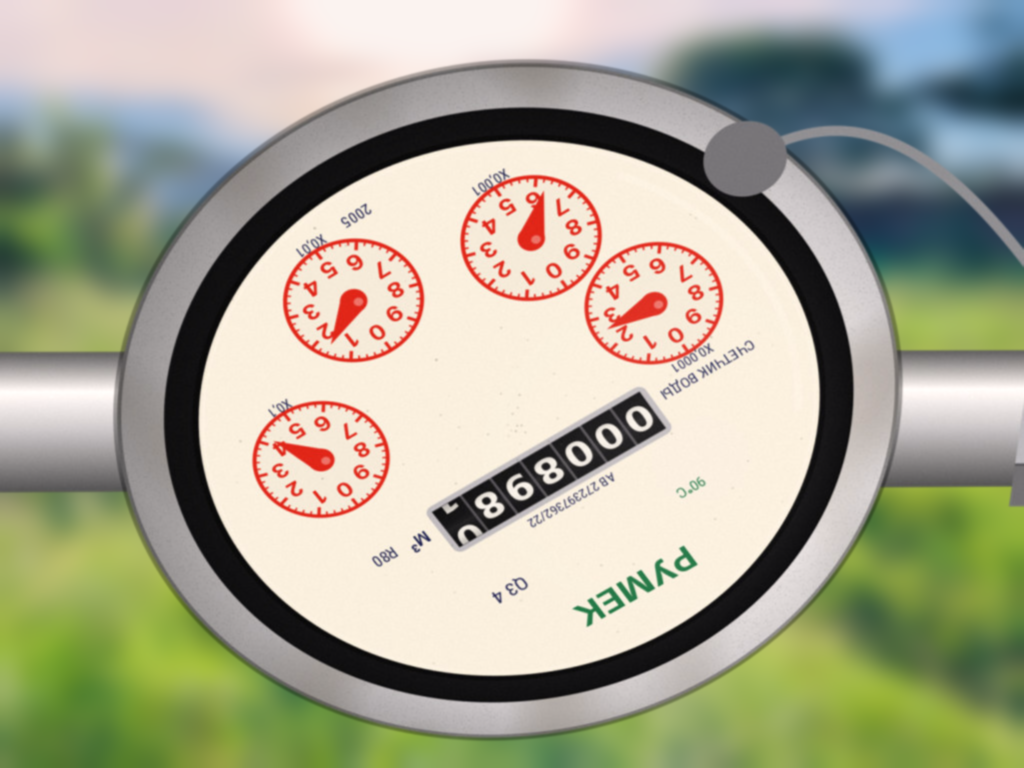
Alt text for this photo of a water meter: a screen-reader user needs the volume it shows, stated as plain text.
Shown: 8980.4162 m³
